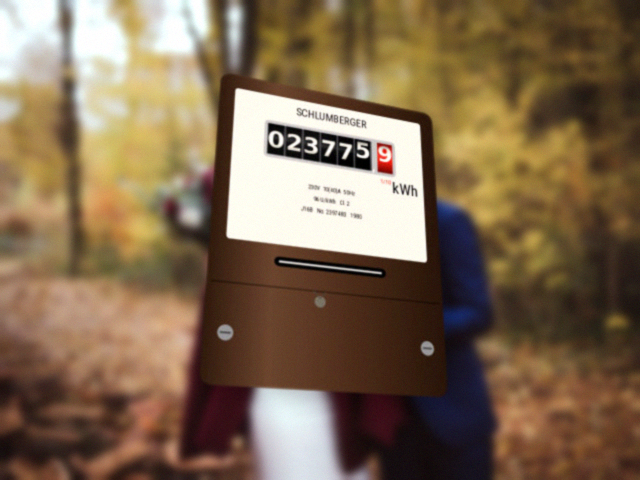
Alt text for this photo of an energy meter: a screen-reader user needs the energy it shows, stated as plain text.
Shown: 23775.9 kWh
